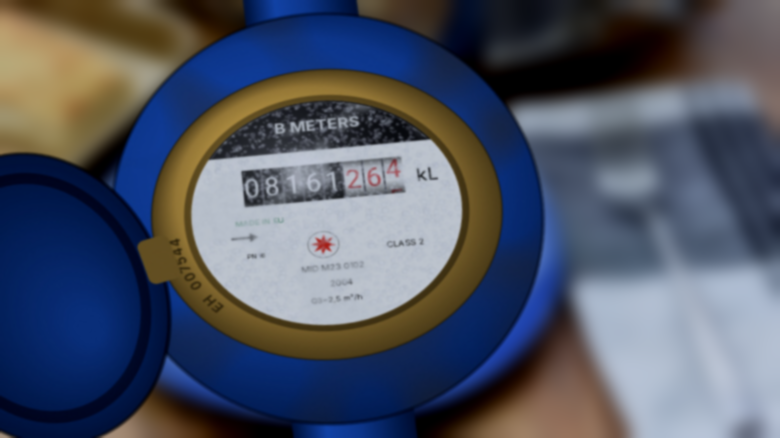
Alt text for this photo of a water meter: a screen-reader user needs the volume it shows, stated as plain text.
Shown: 8161.264 kL
